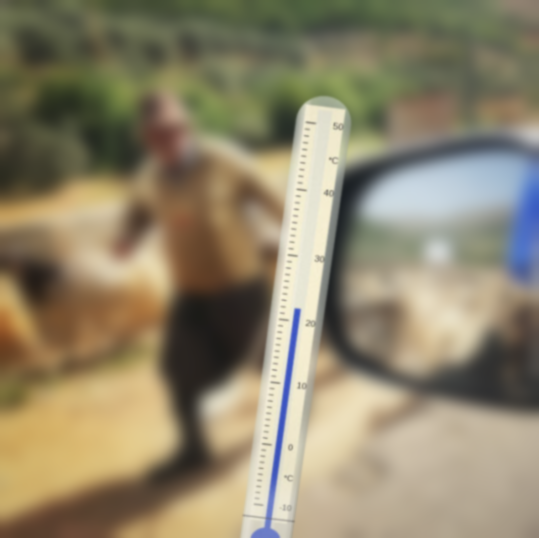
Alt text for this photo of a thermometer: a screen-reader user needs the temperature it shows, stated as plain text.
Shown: 22 °C
